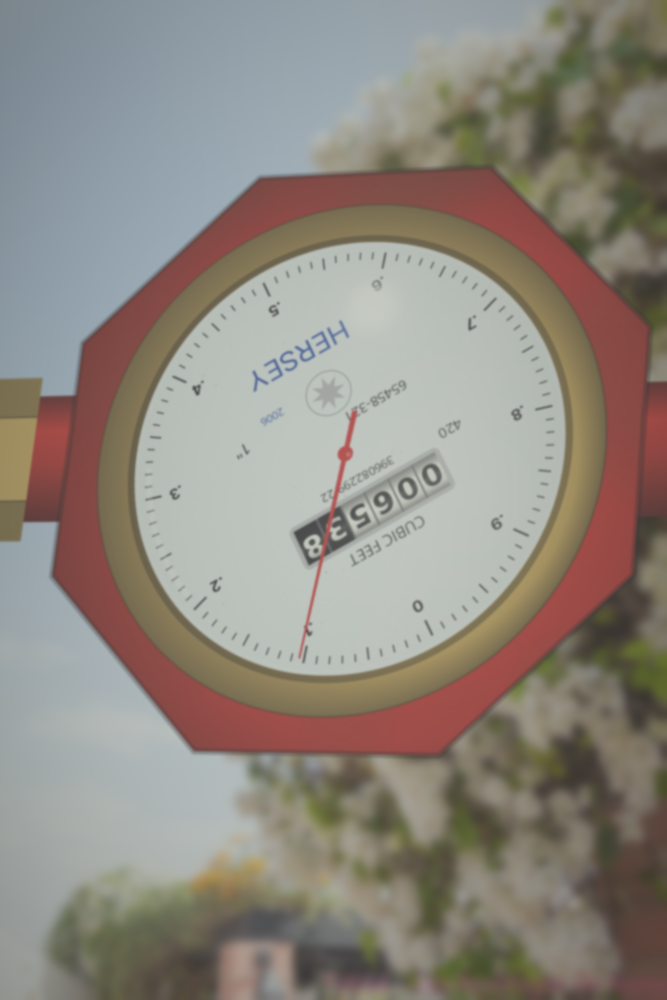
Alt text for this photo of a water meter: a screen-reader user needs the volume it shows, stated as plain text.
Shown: 6538.10 ft³
